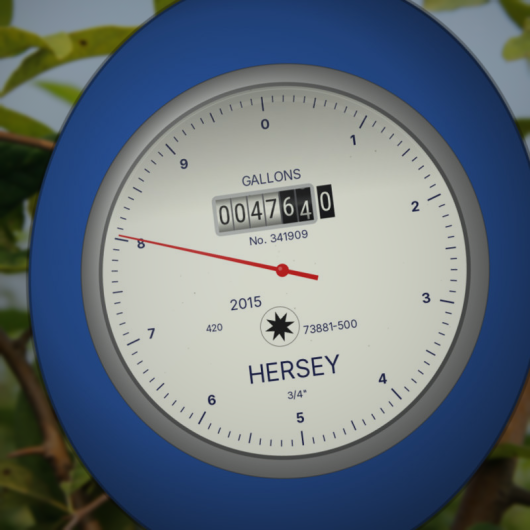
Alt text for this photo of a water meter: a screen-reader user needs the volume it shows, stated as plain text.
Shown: 47638.0 gal
